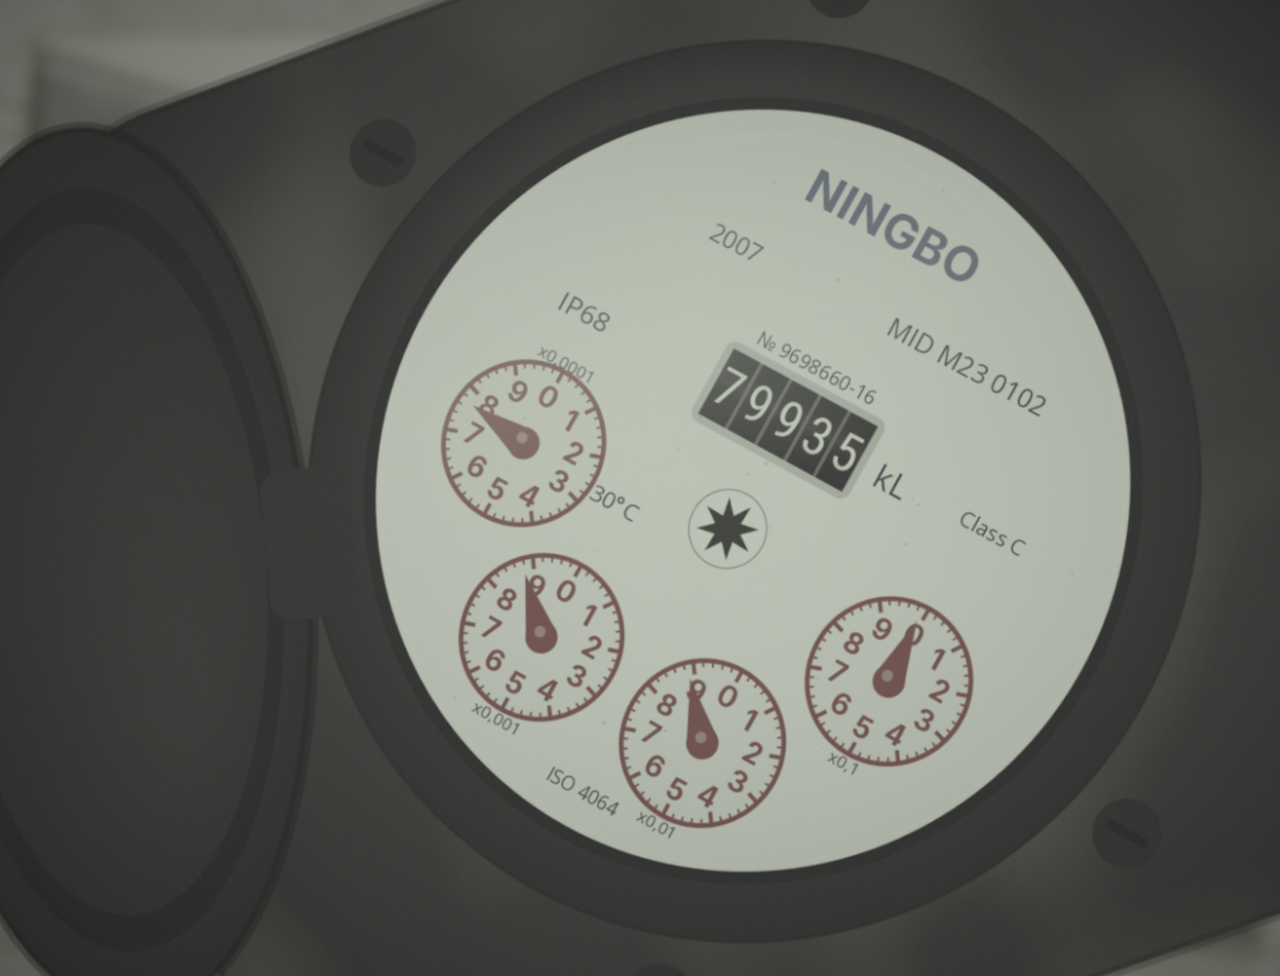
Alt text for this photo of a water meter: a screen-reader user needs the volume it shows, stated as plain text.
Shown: 79934.9887 kL
